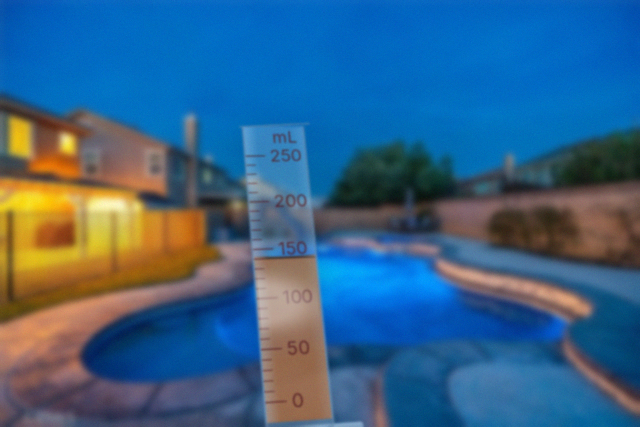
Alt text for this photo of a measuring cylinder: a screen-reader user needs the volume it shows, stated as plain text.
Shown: 140 mL
